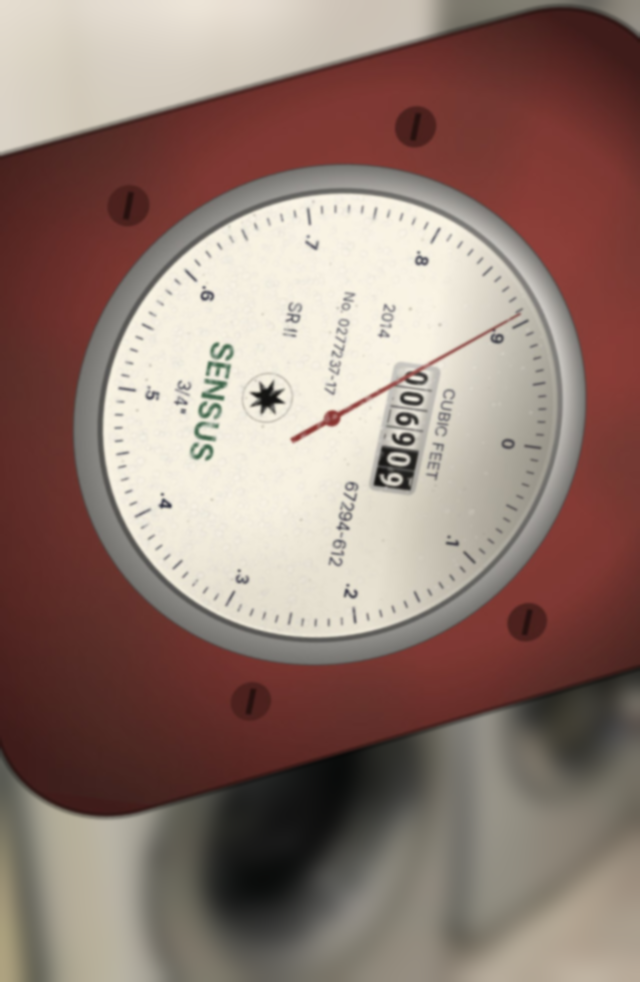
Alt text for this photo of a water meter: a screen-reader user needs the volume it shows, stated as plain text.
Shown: 6908.89 ft³
